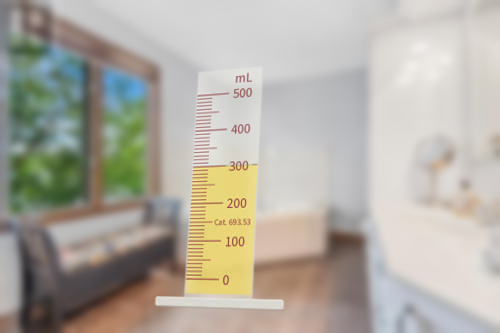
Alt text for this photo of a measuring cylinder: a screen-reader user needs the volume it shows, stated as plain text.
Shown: 300 mL
